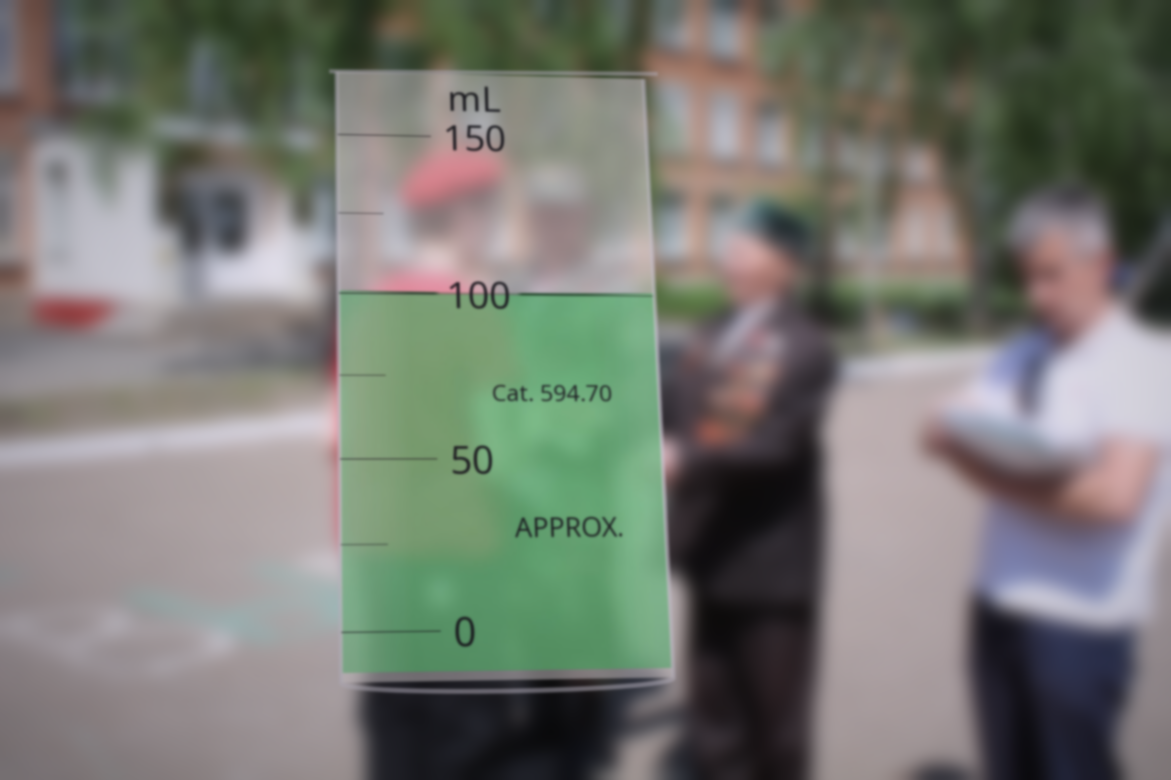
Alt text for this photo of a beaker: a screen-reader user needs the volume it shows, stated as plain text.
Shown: 100 mL
